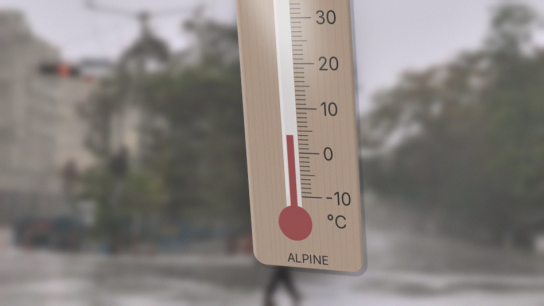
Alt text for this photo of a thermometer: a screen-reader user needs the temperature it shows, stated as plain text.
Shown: 4 °C
